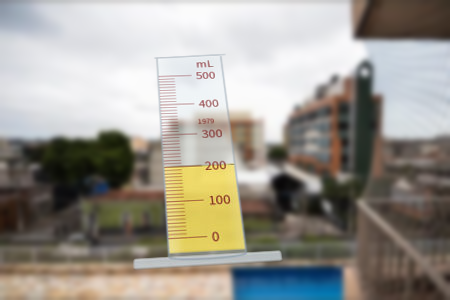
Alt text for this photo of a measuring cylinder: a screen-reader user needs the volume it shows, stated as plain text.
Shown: 200 mL
